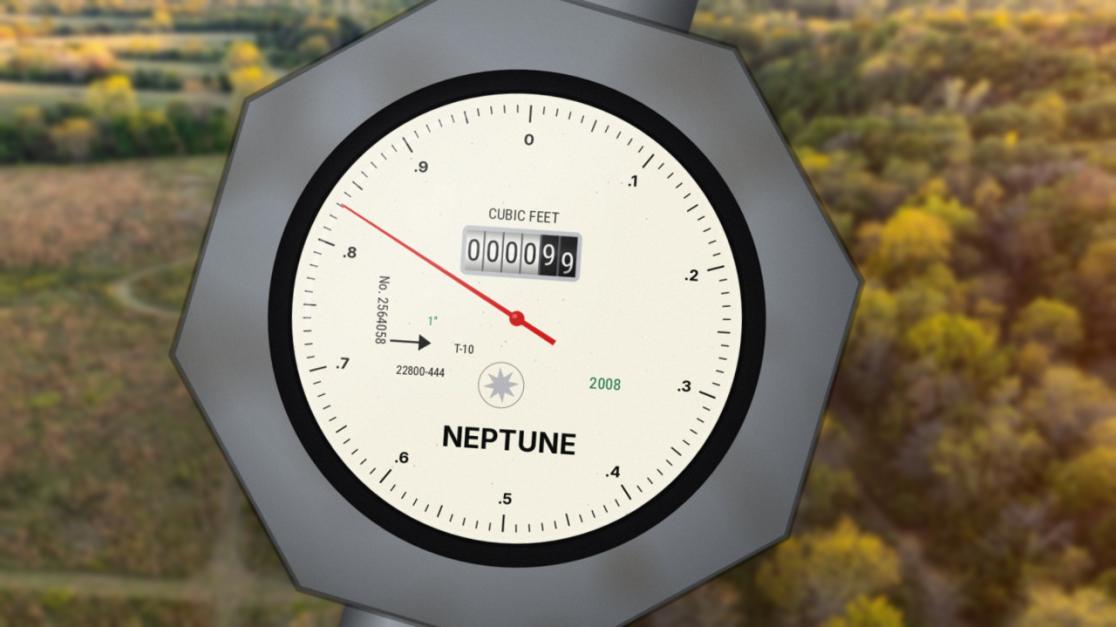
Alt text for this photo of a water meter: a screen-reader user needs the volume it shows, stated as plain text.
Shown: 98.83 ft³
